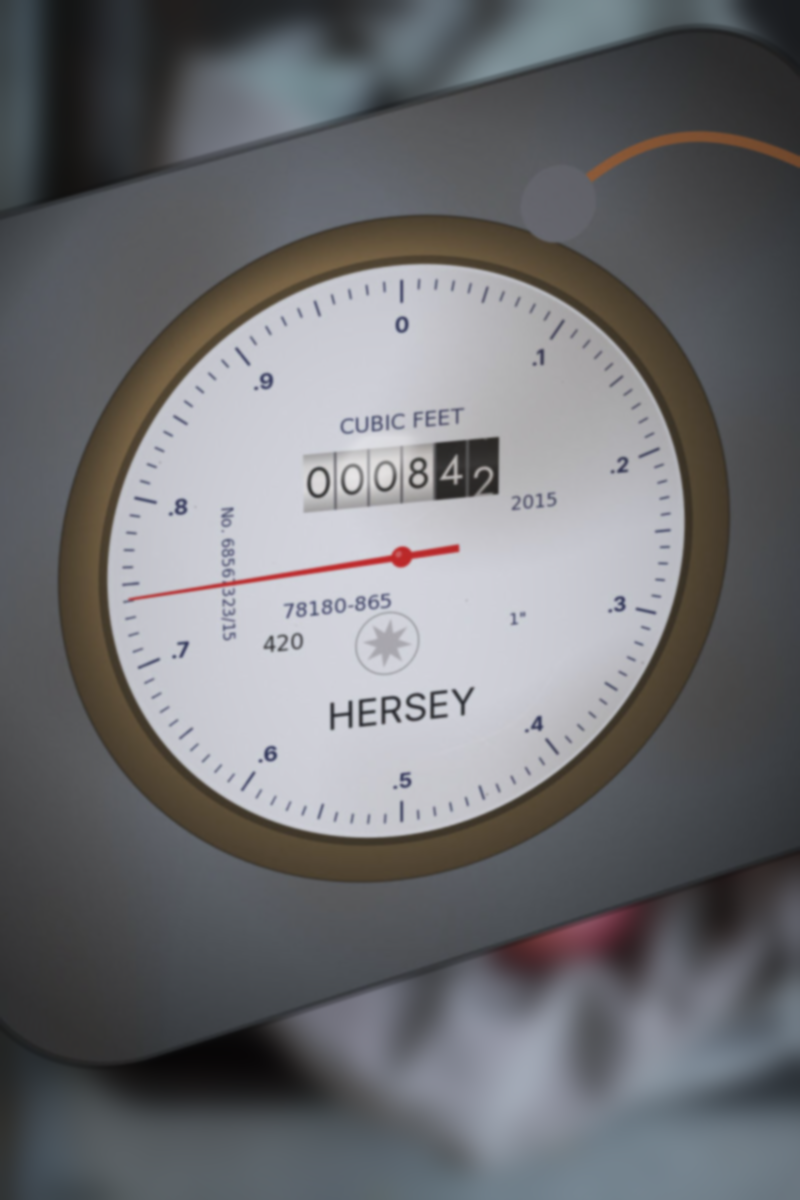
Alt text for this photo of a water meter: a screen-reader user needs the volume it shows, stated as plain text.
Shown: 841.74 ft³
